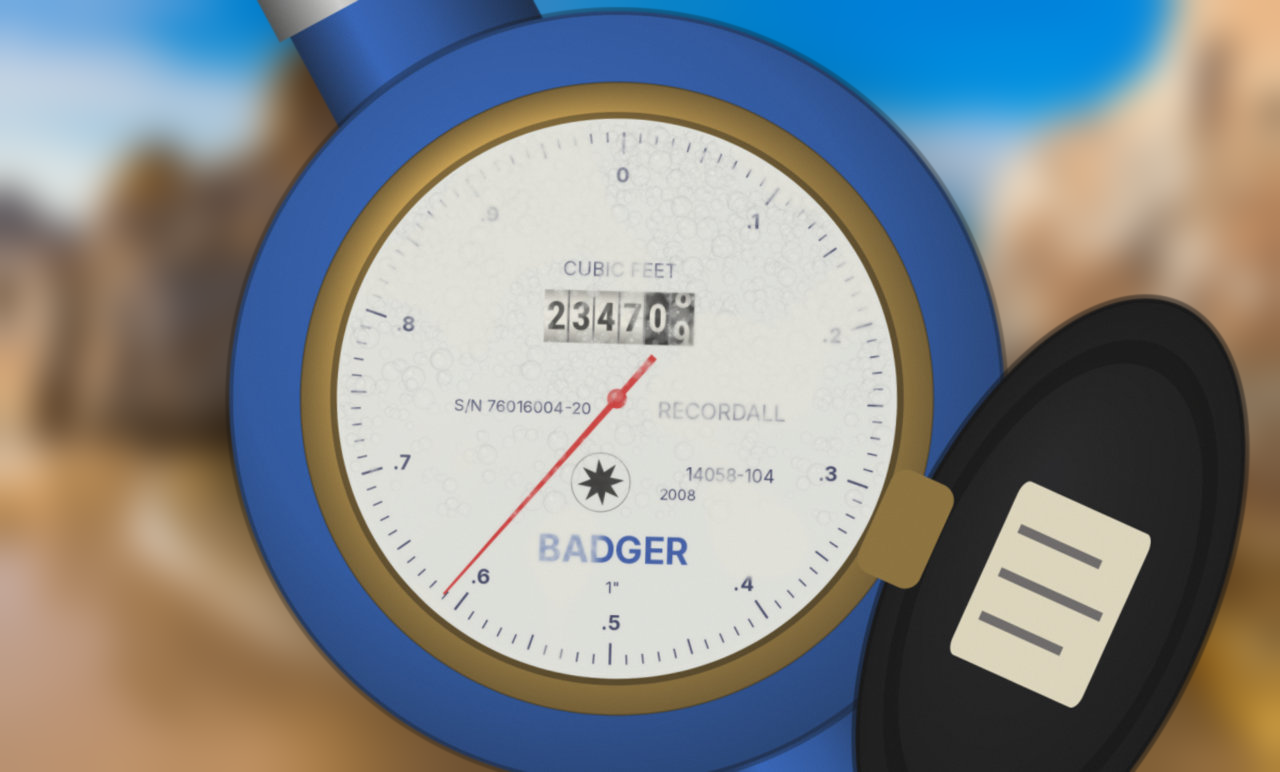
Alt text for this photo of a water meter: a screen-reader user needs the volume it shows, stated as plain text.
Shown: 234708.61 ft³
